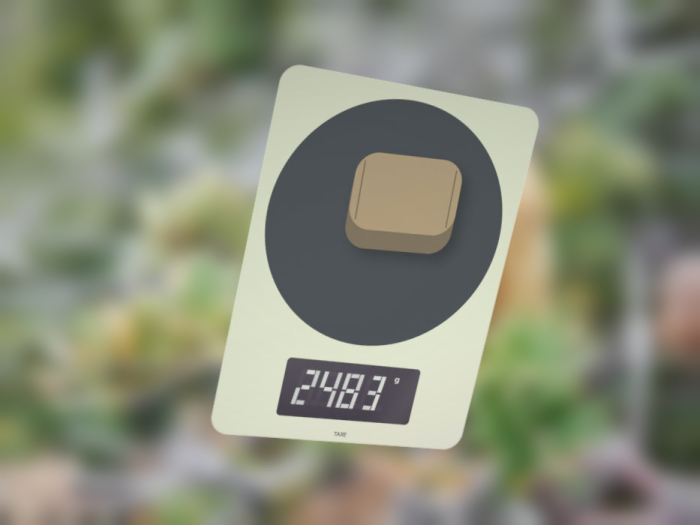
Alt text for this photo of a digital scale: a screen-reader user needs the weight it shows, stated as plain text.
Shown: 2483 g
